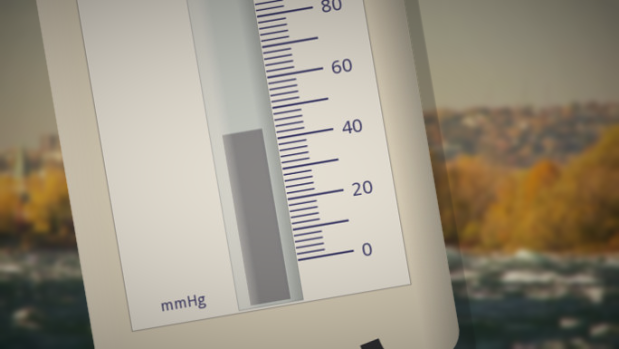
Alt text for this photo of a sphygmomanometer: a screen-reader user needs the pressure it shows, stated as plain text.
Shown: 44 mmHg
